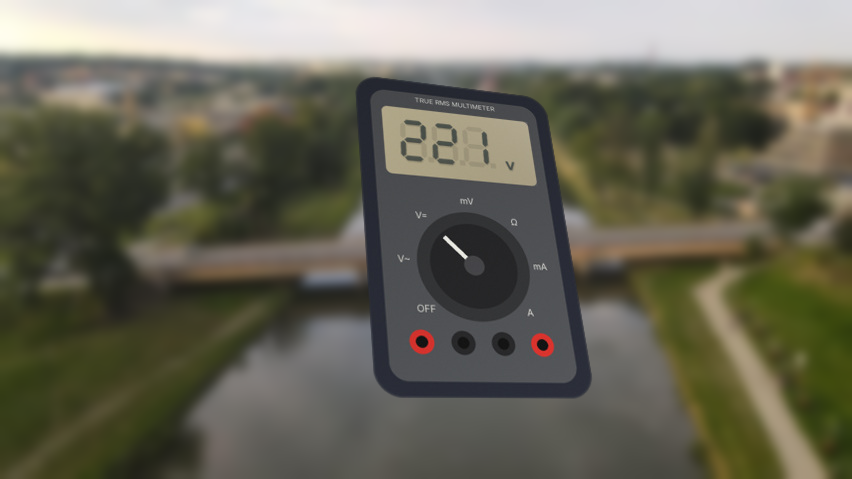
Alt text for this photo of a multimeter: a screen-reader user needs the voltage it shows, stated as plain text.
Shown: 221 V
